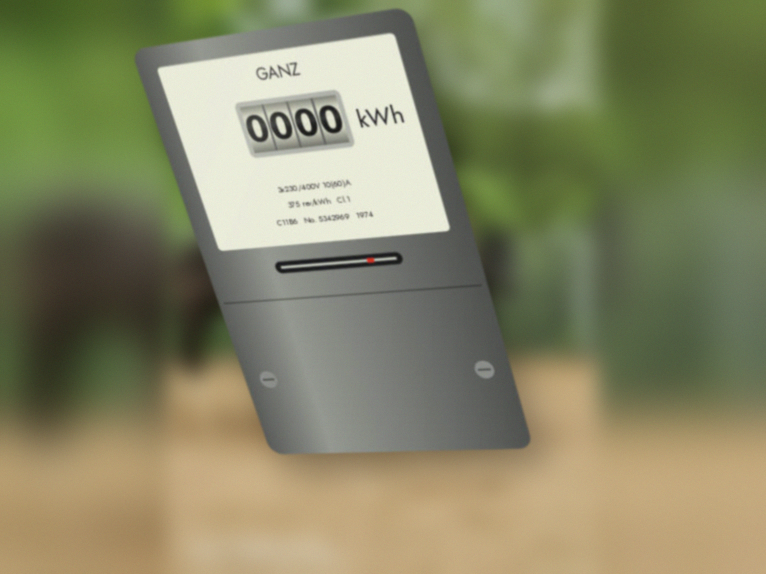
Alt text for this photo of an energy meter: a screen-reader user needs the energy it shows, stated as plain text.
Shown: 0 kWh
